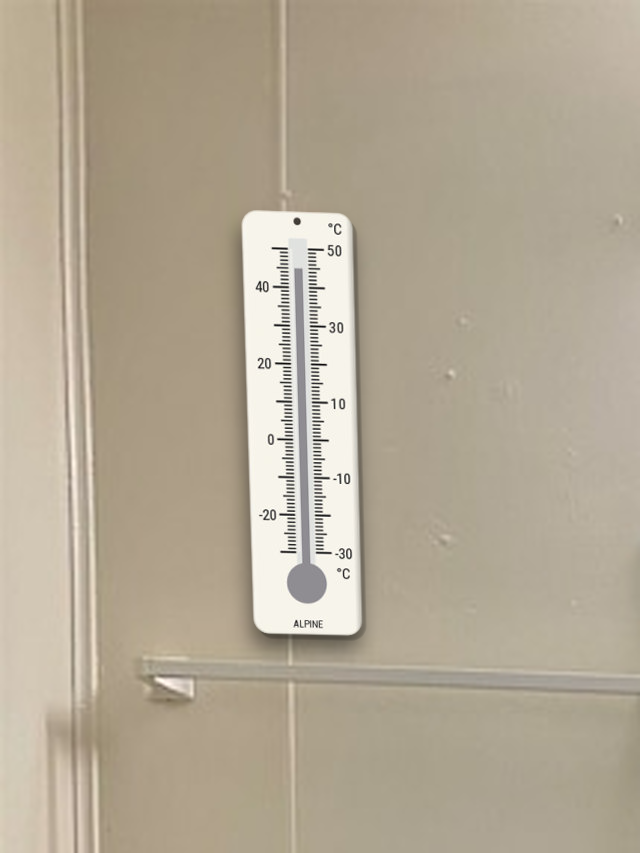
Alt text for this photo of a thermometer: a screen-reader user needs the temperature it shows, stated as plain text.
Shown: 45 °C
